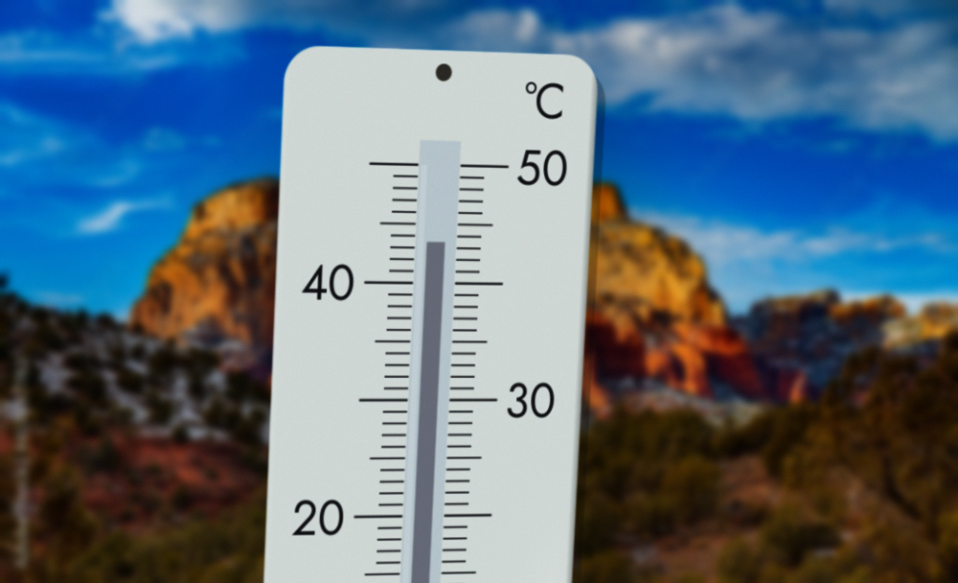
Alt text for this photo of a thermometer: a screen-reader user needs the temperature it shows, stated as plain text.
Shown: 43.5 °C
